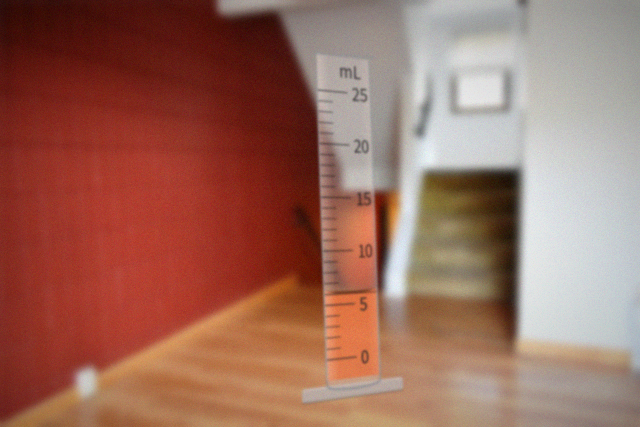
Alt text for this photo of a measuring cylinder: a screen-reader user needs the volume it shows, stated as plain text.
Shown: 6 mL
